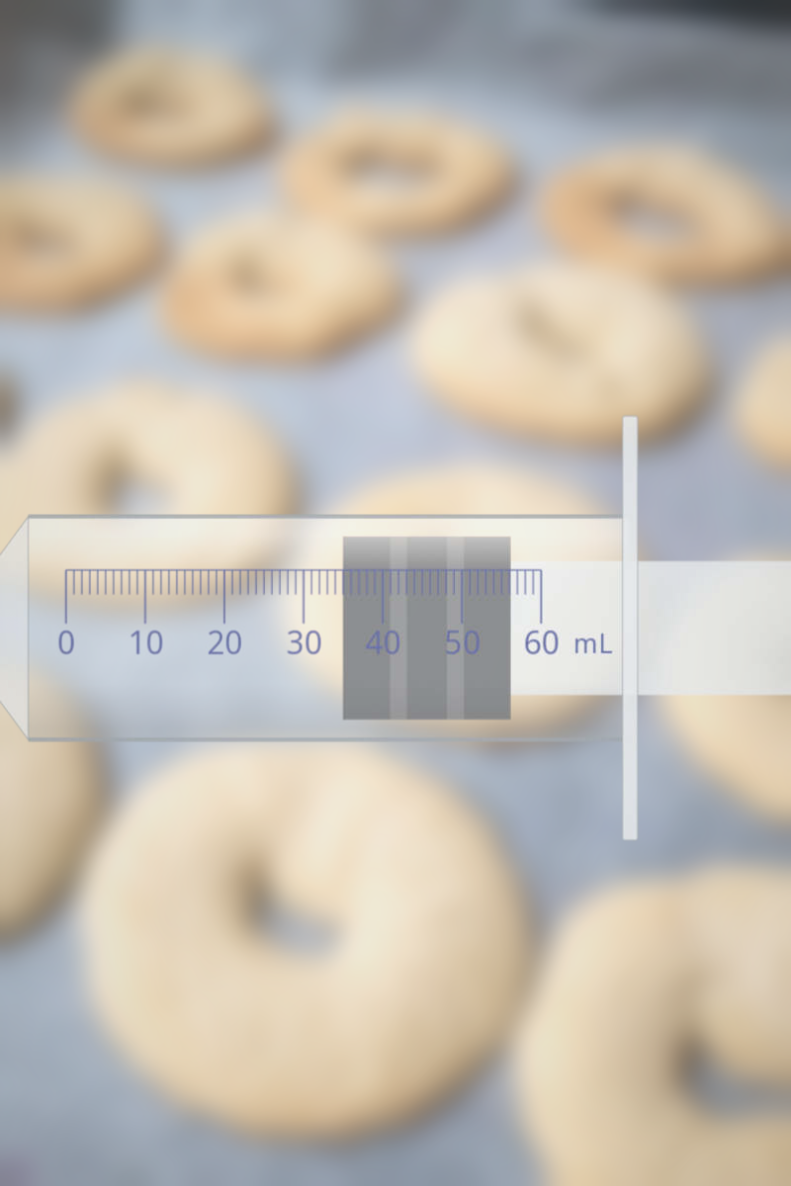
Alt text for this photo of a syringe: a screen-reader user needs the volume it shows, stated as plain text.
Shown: 35 mL
